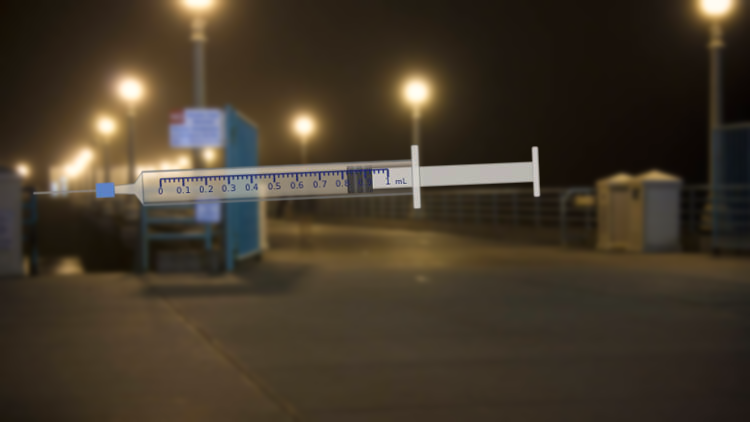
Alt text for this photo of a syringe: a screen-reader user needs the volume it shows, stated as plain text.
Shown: 0.82 mL
